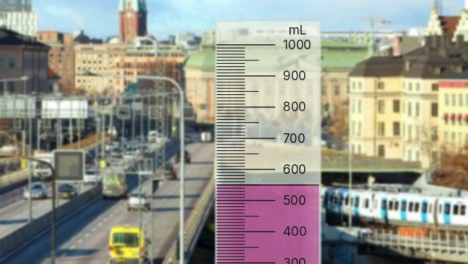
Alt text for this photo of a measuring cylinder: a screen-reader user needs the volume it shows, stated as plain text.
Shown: 550 mL
